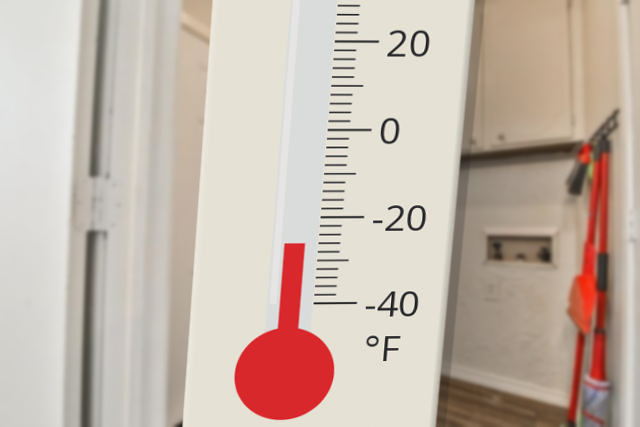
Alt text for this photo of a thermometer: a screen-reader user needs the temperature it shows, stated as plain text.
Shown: -26 °F
